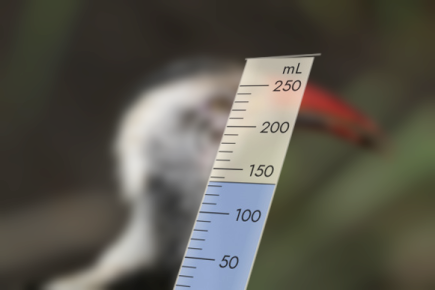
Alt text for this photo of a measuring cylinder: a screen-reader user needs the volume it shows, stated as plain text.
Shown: 135 mL
